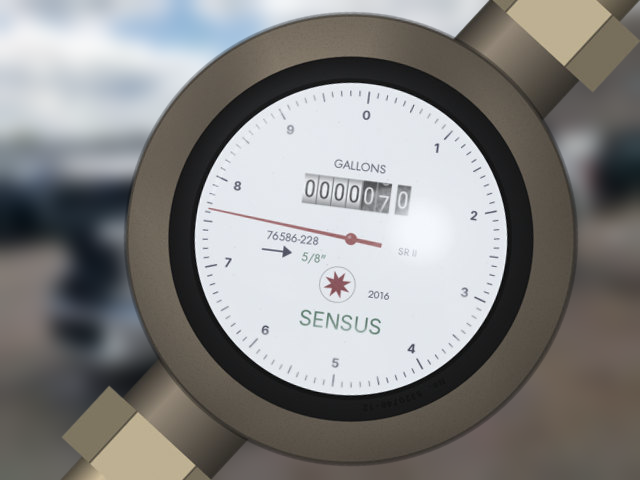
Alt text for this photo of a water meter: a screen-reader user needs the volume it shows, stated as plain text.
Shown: 67.6 gal
